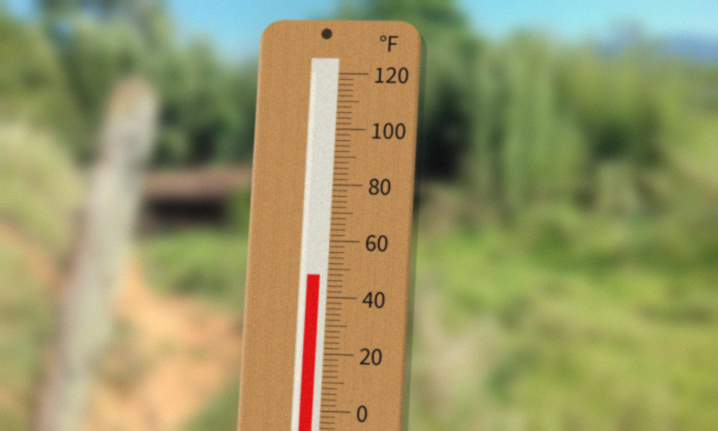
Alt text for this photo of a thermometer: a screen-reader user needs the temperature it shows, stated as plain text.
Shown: 48 °F
